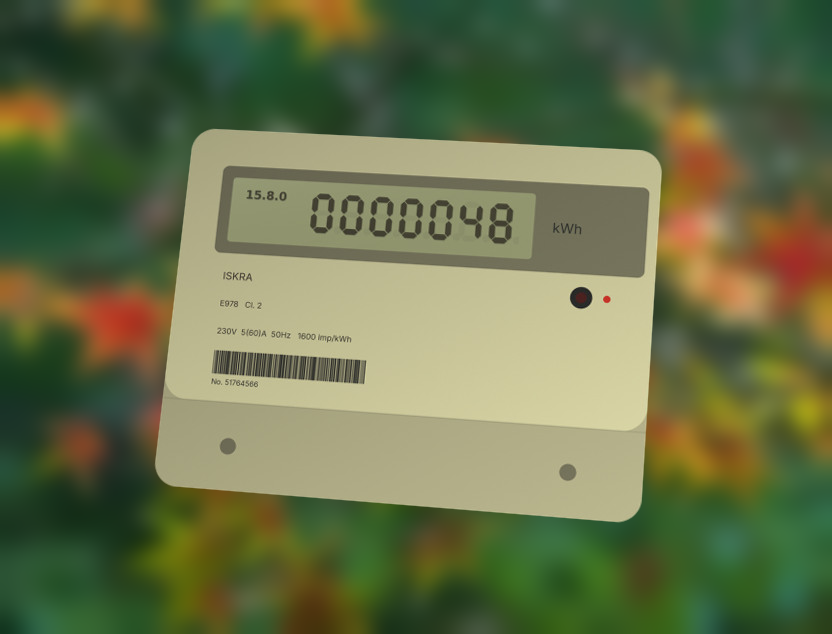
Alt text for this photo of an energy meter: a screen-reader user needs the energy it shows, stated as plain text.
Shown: 48 kWh
